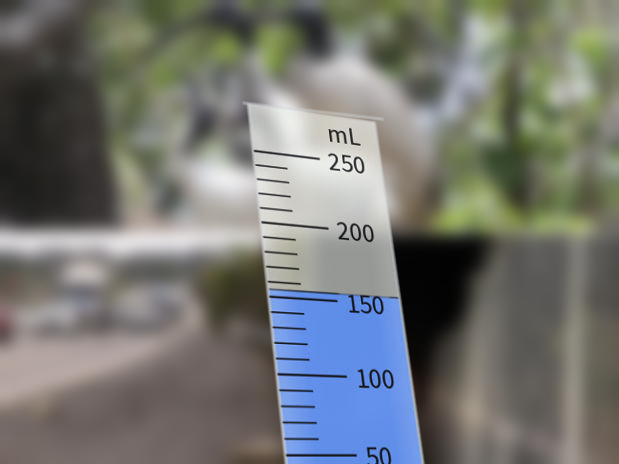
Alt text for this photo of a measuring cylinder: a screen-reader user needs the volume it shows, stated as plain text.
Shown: 155 mL
